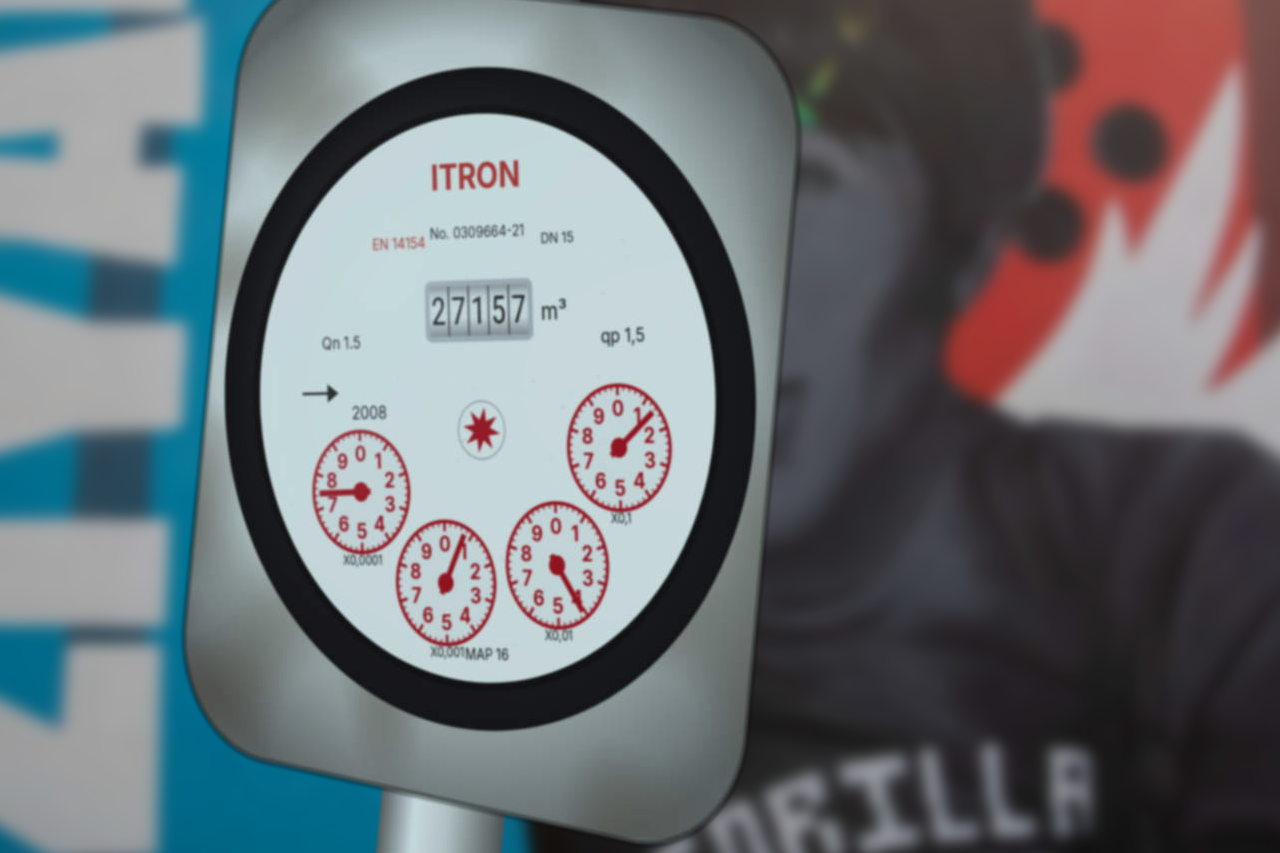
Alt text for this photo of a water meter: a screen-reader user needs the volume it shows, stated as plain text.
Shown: 27157.1407 m³
